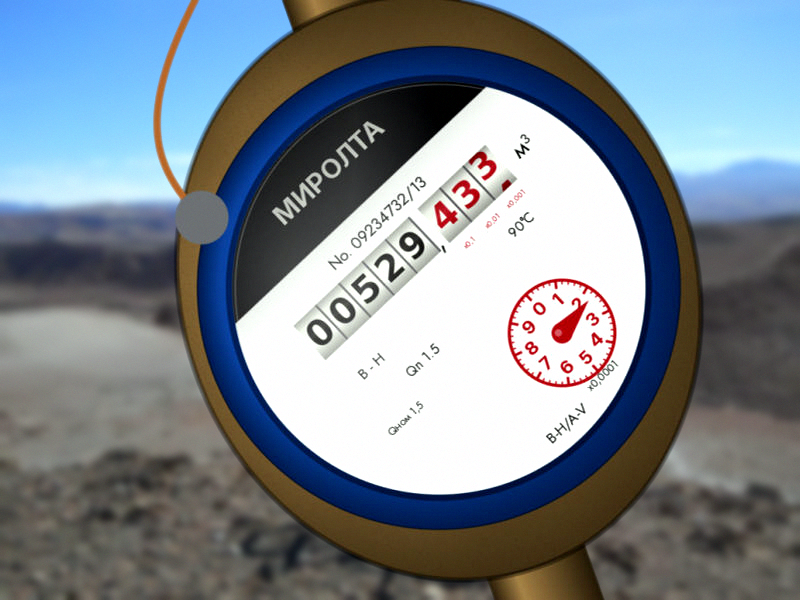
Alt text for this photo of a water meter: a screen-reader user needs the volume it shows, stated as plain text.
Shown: 529.4332 m³
